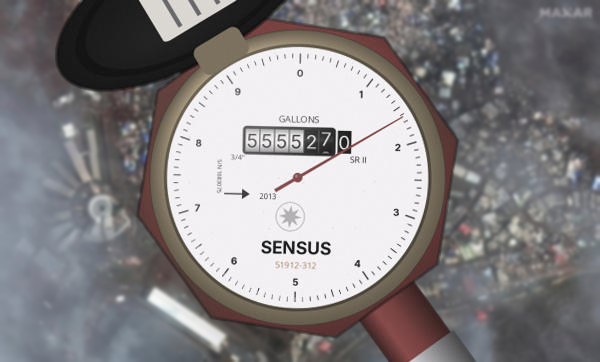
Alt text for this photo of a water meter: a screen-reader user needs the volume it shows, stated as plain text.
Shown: 5555271.6 gal
